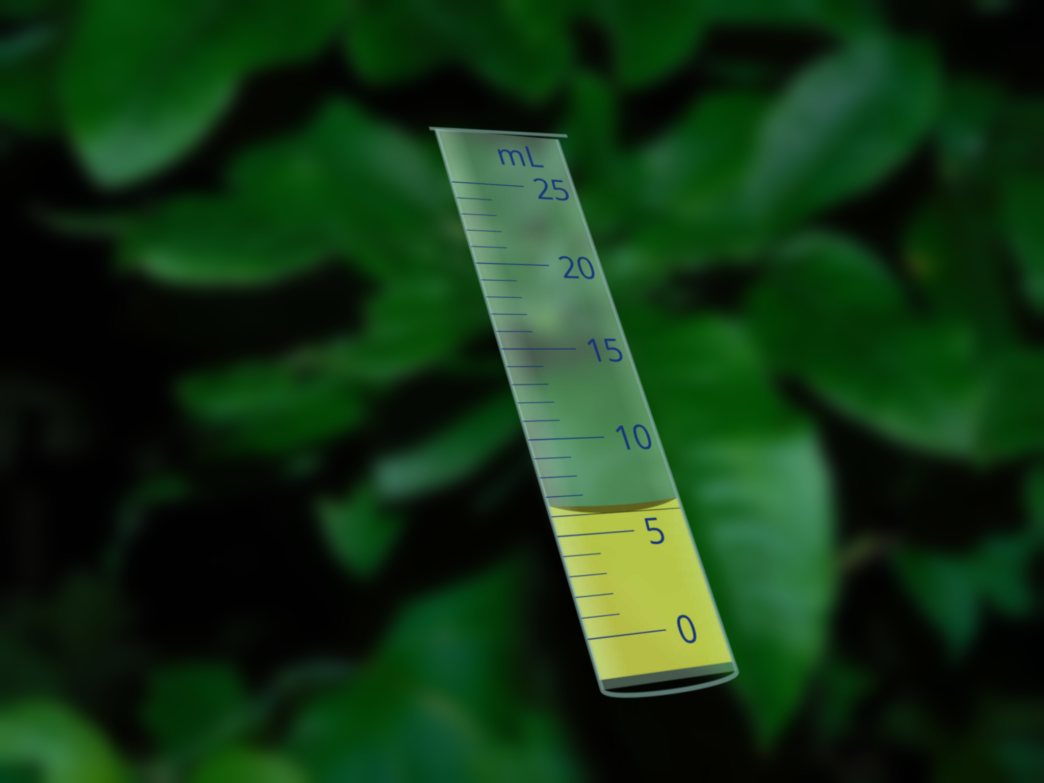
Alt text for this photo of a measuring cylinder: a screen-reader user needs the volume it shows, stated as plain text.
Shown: 6 mL
